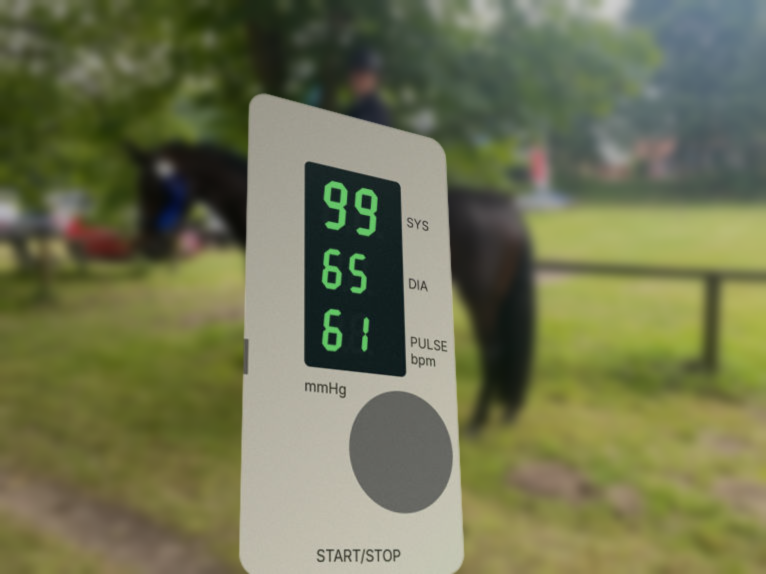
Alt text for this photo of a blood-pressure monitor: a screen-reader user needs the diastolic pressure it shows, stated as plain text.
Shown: 65 mmHg
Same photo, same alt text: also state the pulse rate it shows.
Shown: 61 bpm
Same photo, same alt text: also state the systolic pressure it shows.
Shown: 99 mmHg
